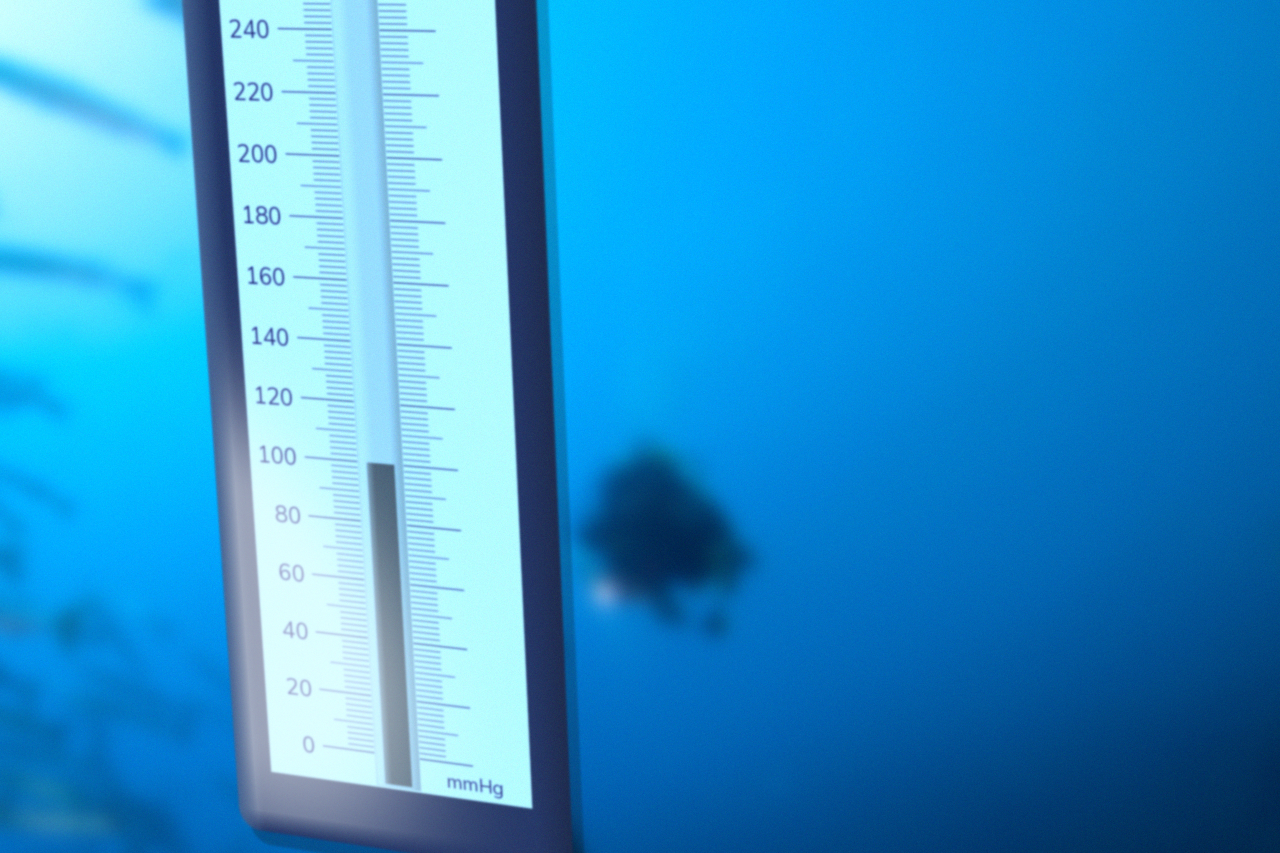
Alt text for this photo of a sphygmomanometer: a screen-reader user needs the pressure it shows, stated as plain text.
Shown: 100 mmHg
